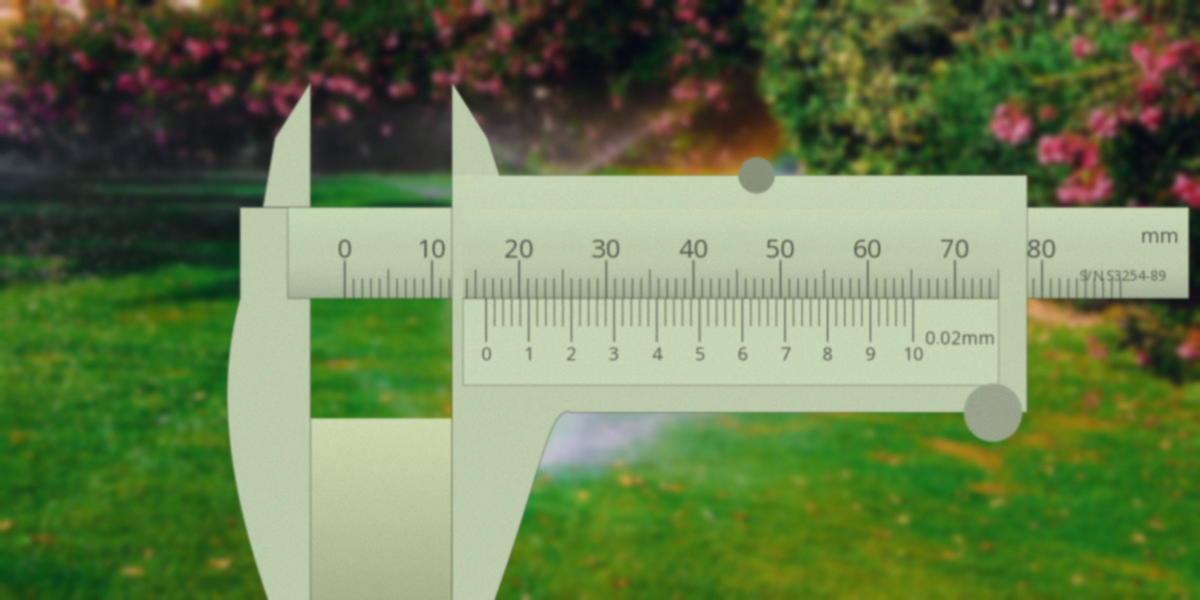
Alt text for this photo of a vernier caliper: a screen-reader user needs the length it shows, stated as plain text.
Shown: 16.2 mm
